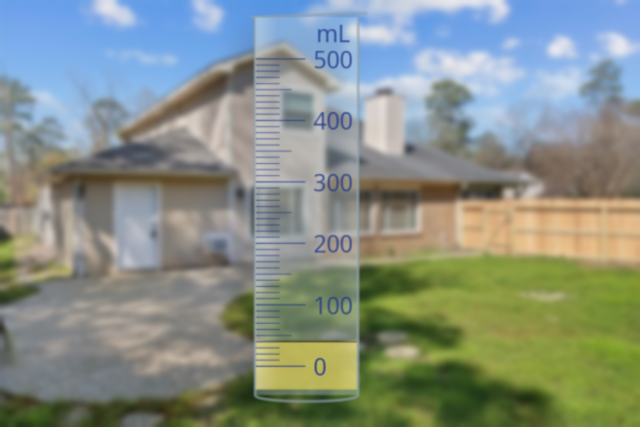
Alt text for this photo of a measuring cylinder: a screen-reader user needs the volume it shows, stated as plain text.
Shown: 40 mL
